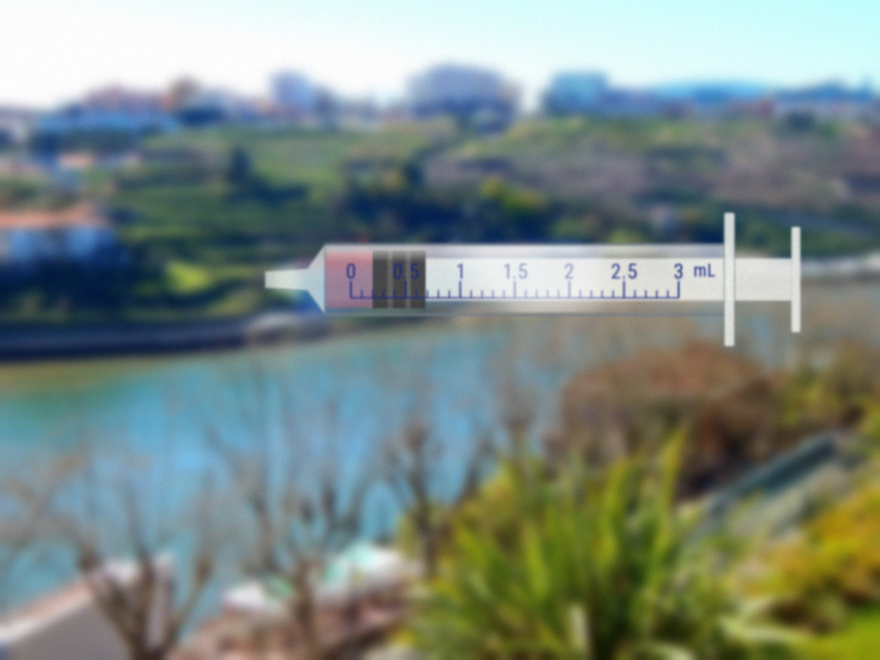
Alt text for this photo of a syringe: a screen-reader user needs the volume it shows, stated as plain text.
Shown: 0.2 mL
